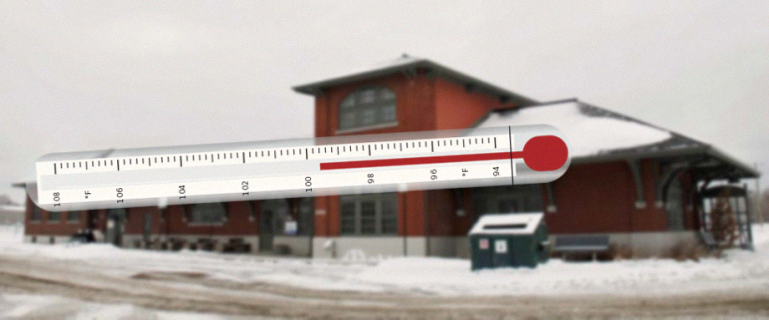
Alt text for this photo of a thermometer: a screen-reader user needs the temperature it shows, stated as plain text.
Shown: 99.6 °F
